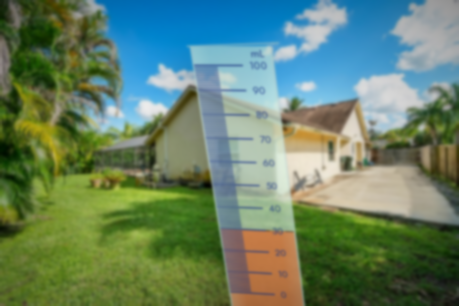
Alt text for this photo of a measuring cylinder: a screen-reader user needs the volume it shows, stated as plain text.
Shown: 30 mL
